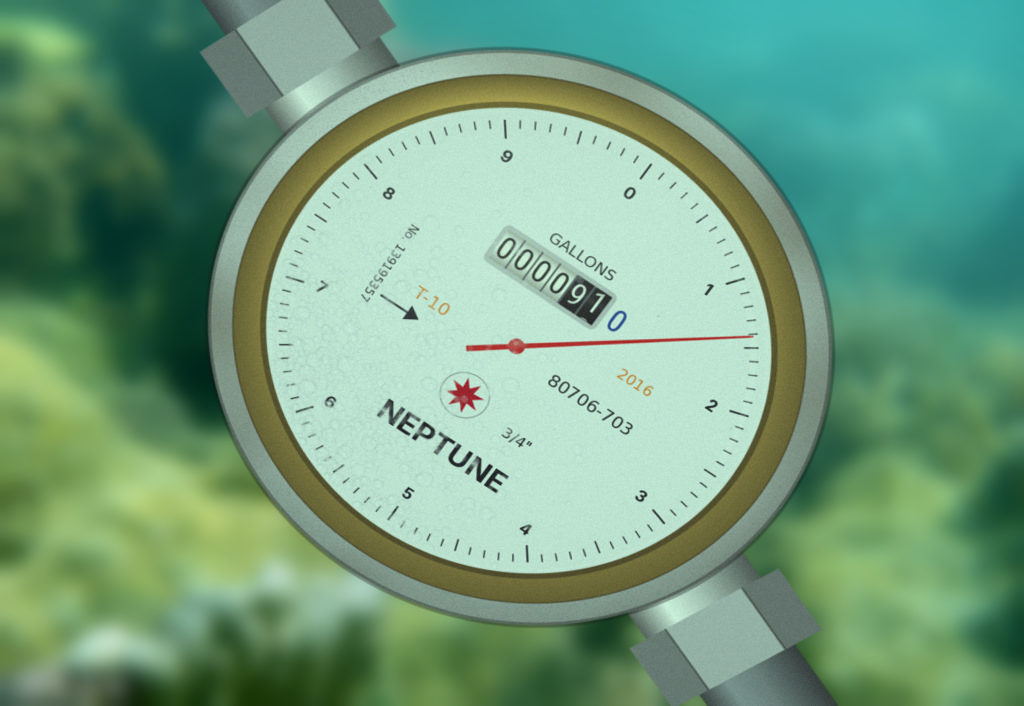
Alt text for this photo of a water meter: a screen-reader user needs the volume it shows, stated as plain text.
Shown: 911.4 gal
